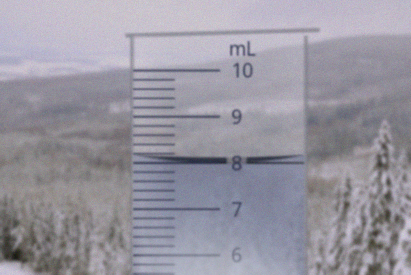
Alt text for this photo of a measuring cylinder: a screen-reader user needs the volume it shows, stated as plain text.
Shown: 8 mL
